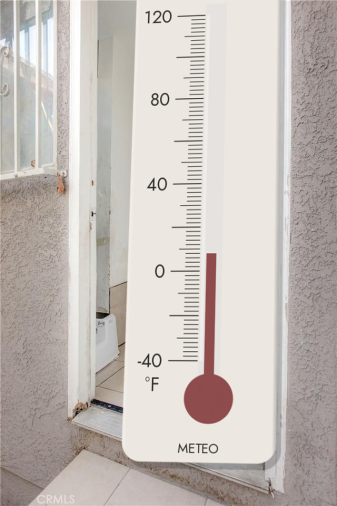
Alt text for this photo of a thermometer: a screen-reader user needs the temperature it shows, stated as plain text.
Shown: 8 °F
